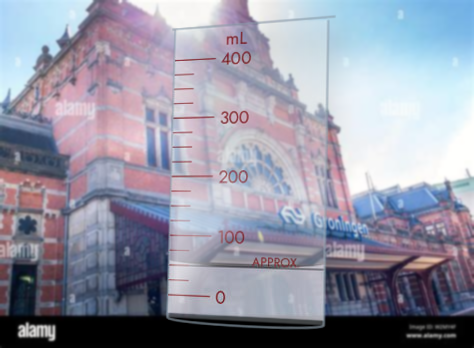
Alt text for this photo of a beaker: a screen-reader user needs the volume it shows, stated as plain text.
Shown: 50 mL
